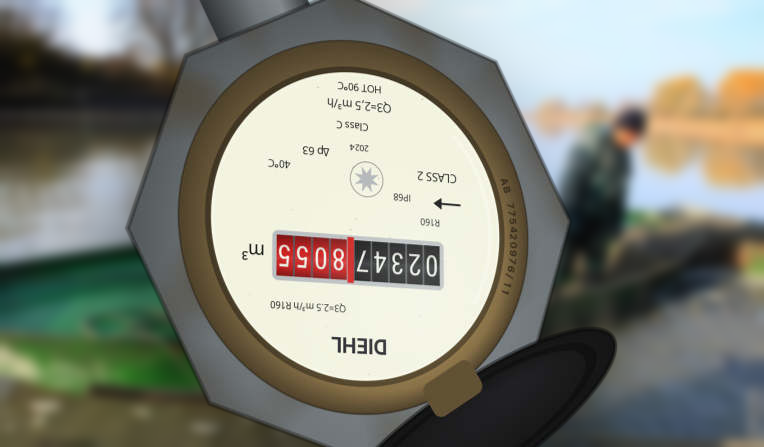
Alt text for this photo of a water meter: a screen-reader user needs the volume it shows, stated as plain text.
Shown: 2347.8055 m³
